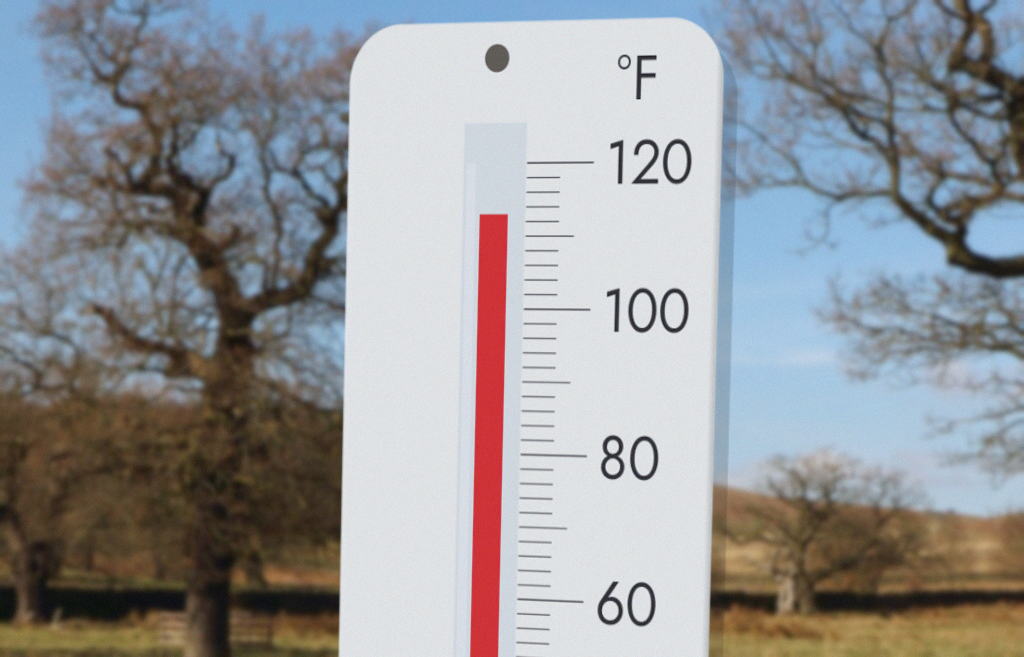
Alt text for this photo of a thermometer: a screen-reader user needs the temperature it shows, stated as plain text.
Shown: 113 °F
